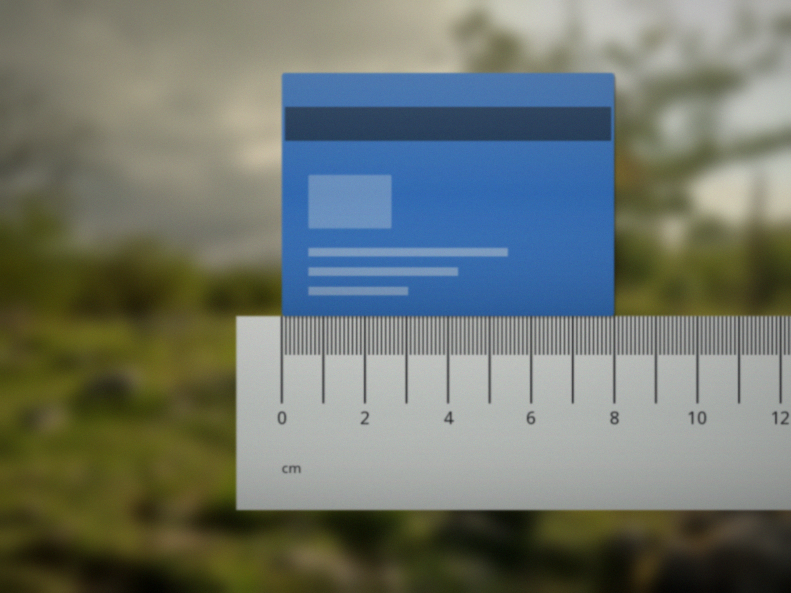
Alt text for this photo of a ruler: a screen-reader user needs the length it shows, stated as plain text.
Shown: 8 cm
